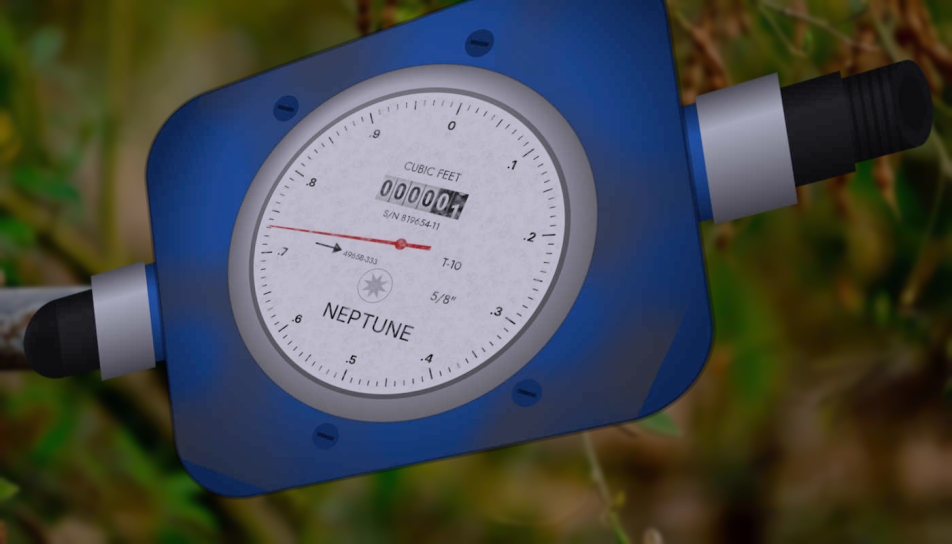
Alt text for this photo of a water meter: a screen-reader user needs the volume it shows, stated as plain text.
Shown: 0.73 ft³
